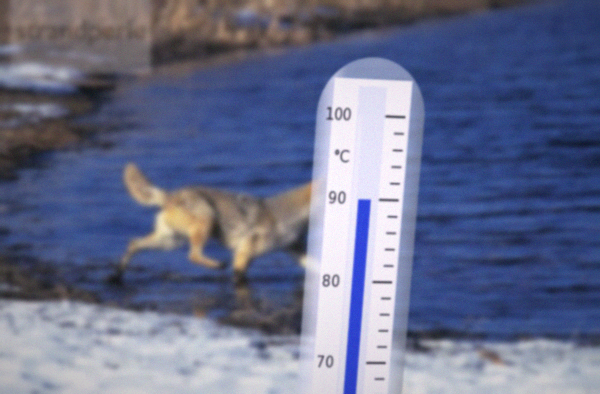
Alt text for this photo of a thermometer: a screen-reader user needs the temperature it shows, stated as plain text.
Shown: 90 °C
